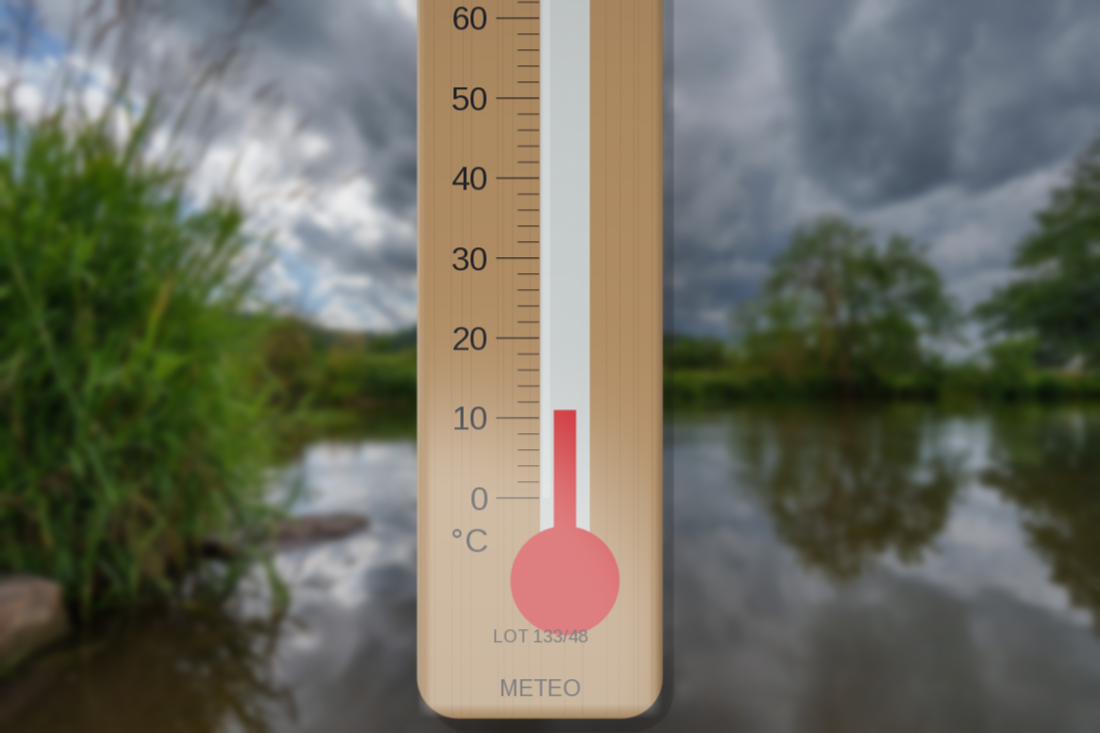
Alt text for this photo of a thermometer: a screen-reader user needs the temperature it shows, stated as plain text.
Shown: 11 °C
